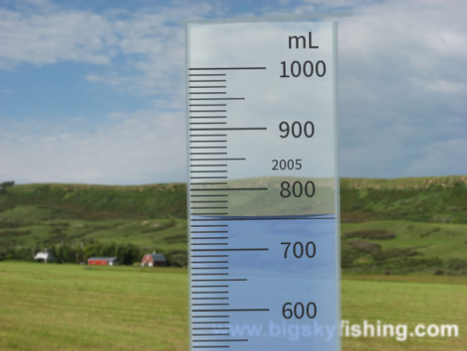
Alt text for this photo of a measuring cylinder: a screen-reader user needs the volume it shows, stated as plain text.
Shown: 750 mL
